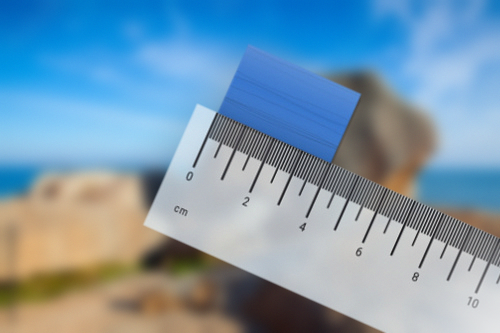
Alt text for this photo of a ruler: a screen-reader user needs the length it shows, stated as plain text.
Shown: 4 cm
